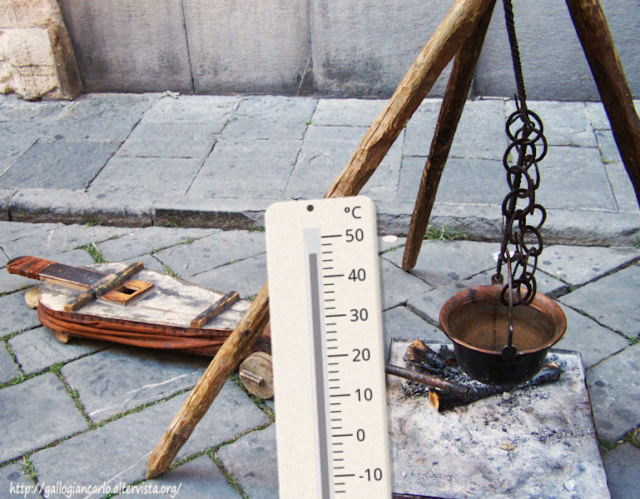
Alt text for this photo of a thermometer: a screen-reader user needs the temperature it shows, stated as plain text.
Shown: 46 °C
